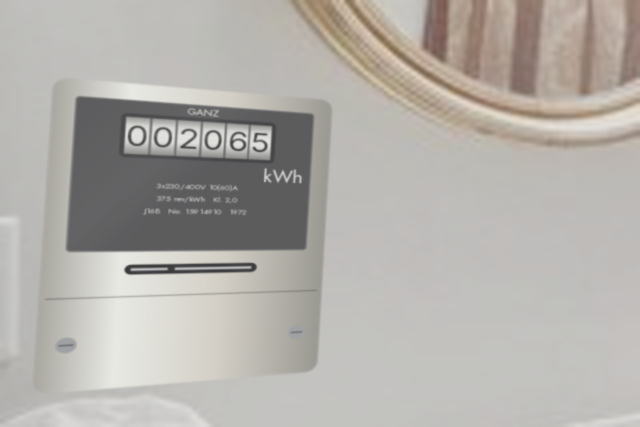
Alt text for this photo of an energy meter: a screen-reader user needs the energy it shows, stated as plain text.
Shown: 2065 kWh
